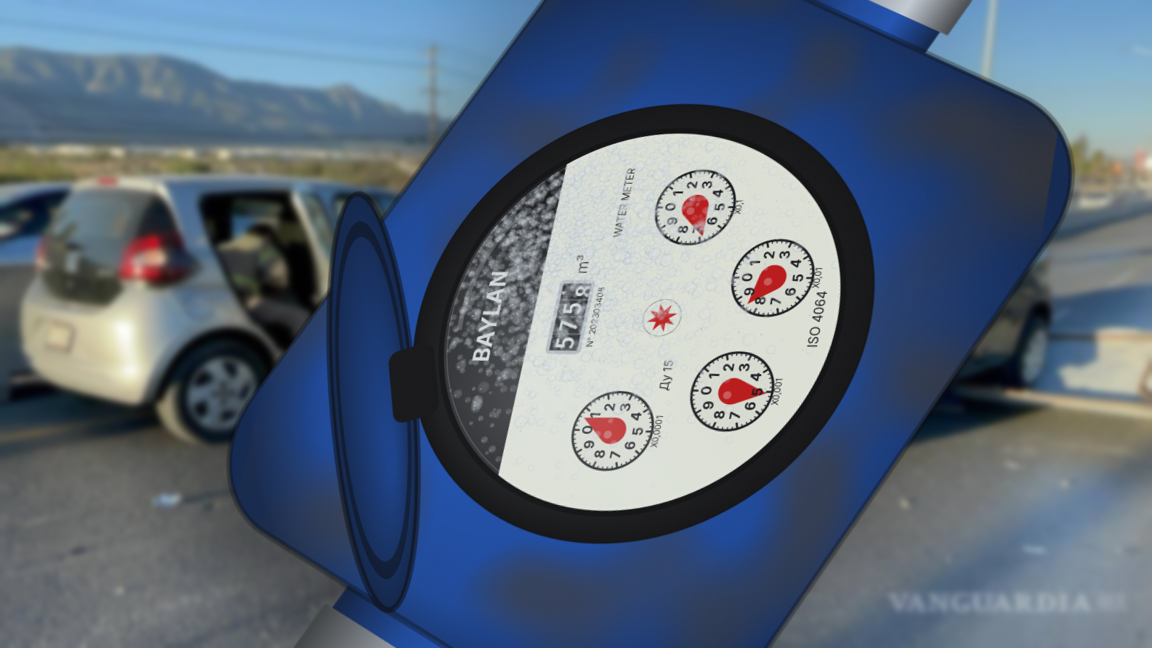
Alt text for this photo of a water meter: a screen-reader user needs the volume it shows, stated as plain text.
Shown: 5757.6850 m³
